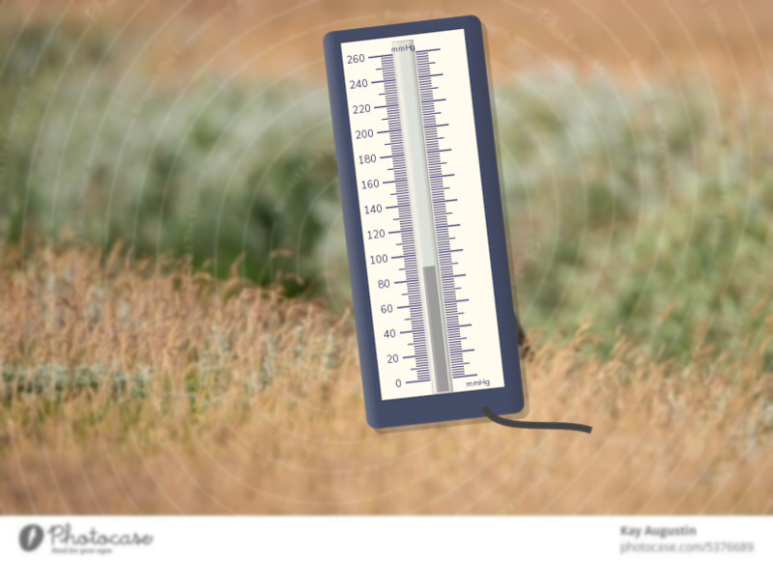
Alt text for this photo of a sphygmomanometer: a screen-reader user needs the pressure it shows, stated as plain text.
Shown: 90 mmHg
